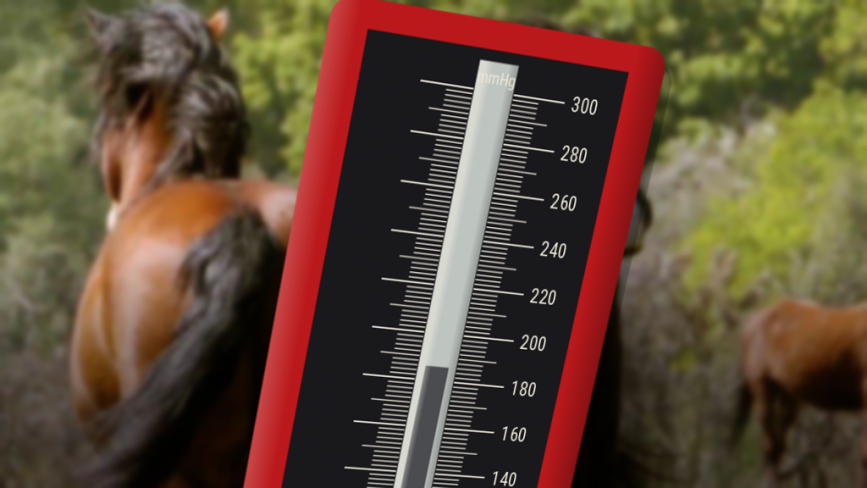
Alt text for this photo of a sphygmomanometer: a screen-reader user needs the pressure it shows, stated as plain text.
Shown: 186 mmHg
